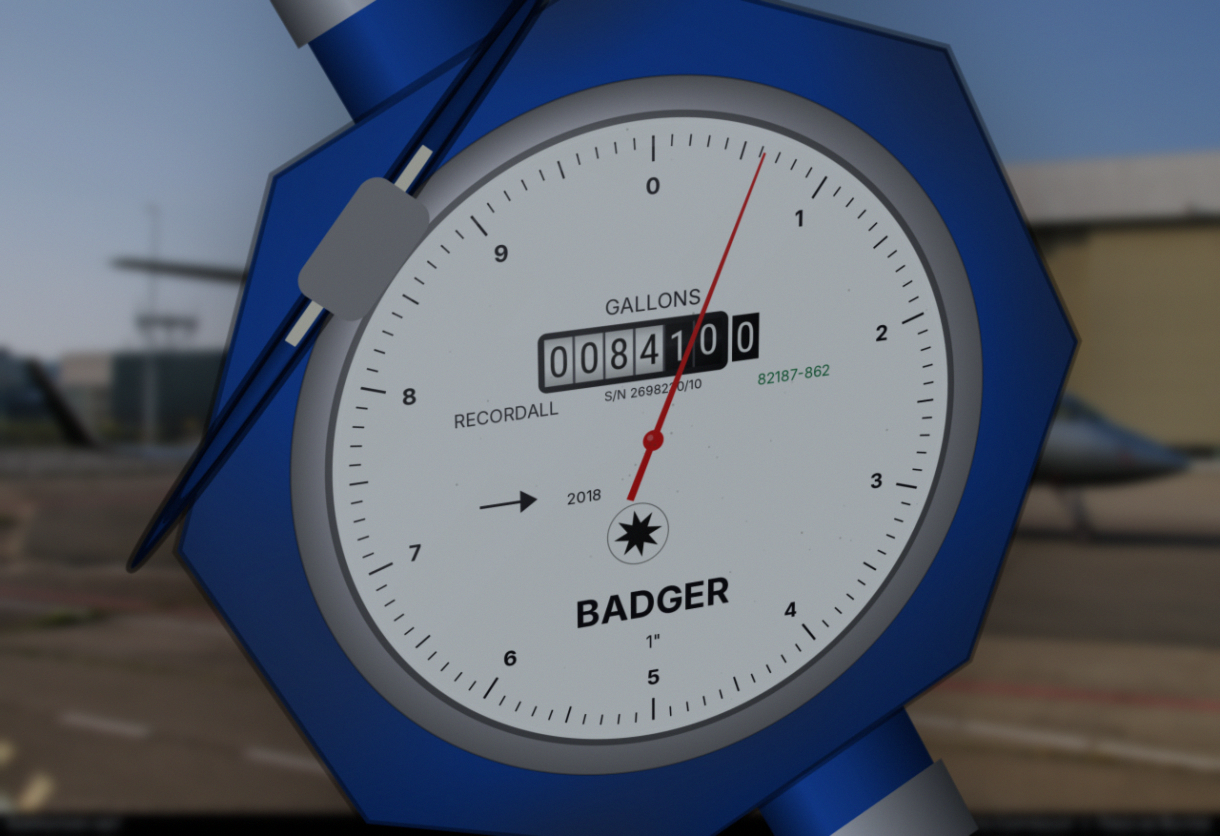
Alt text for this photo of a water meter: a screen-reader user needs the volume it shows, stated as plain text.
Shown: 84100.6 gal
